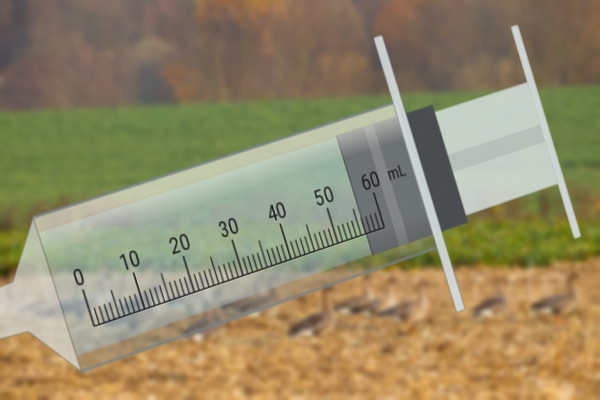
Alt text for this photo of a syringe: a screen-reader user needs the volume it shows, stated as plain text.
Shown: 56 mL
